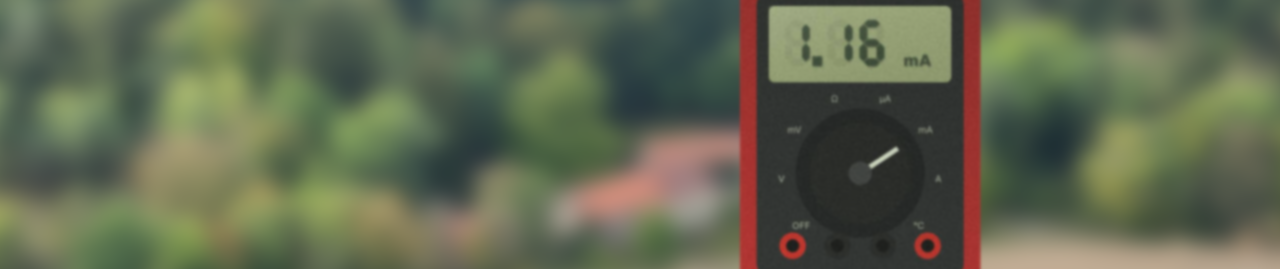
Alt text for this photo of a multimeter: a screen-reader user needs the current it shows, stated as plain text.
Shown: 1.16 mA
